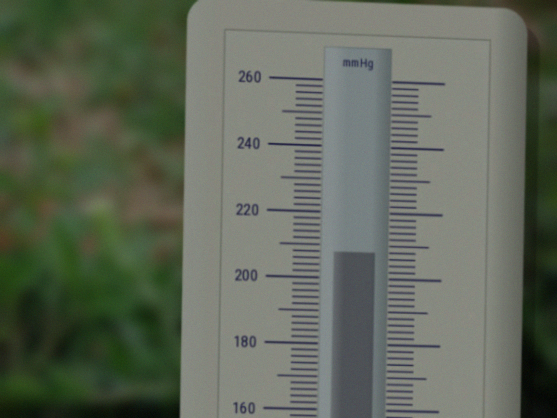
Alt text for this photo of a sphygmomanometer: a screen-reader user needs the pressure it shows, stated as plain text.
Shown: 208 mmHg
